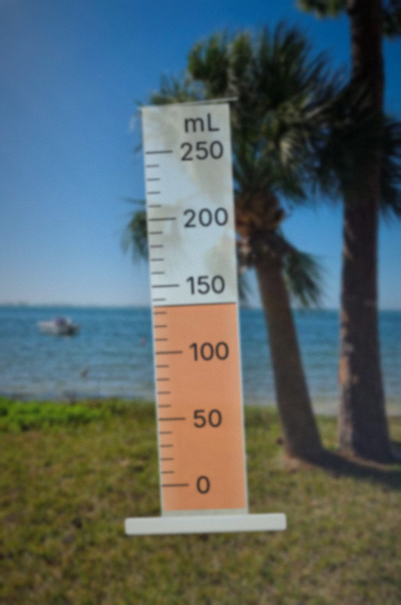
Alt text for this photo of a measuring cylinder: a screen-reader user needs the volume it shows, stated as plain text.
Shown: 135 mL
